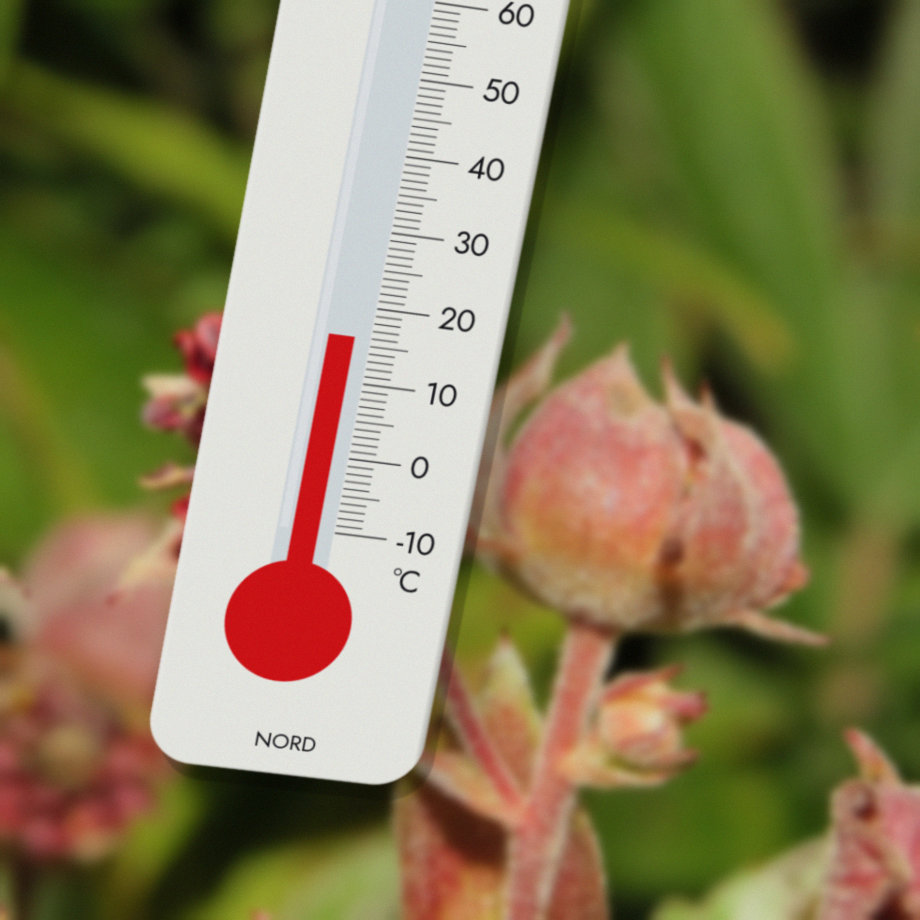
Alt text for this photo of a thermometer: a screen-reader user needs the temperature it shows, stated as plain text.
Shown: 16 °C
